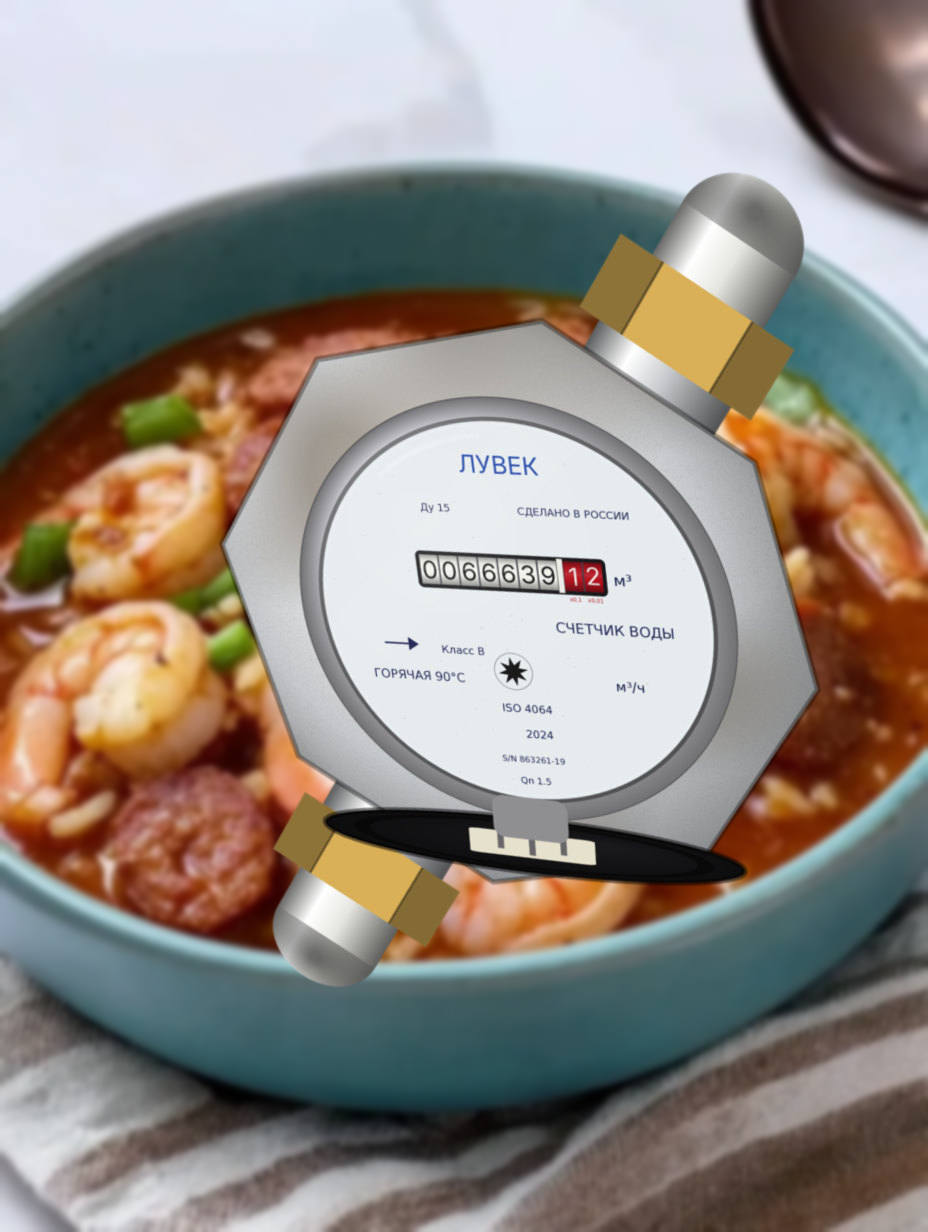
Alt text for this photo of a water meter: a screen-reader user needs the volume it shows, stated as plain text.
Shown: 66639.12 m³
